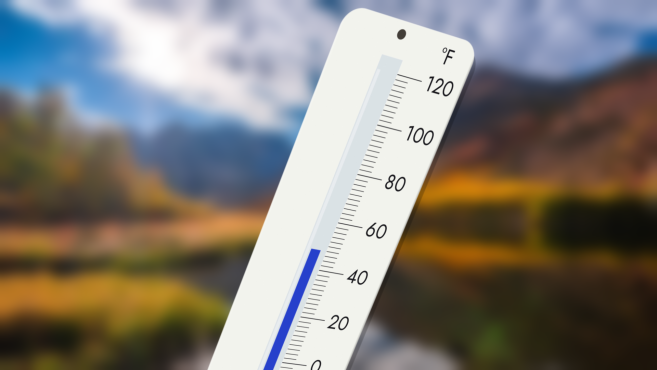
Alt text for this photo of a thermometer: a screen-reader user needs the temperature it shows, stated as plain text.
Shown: 48 °F
